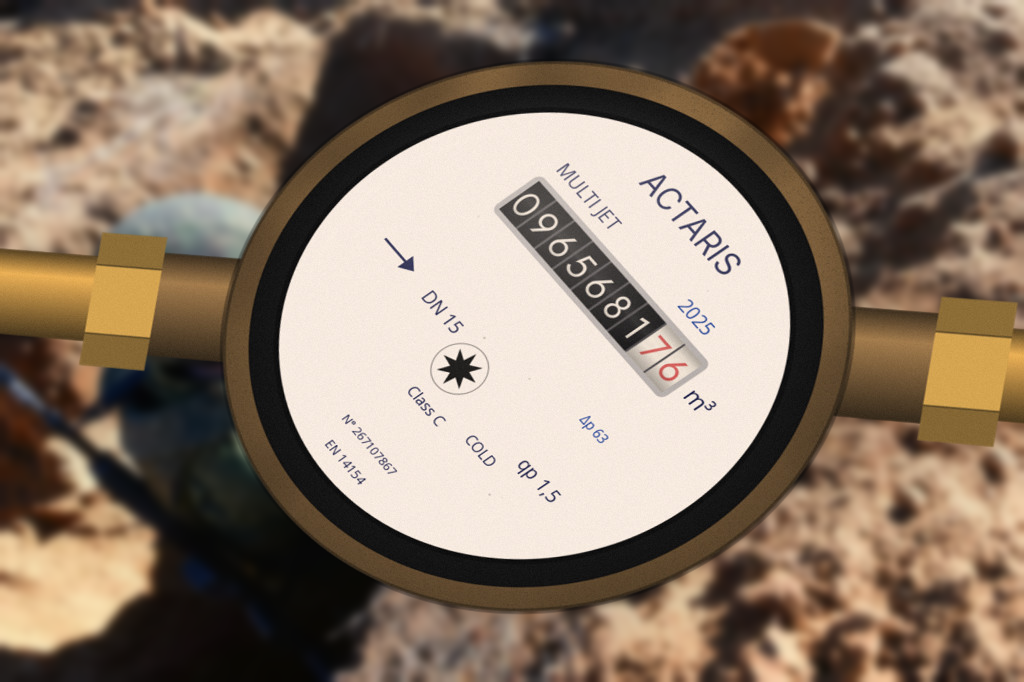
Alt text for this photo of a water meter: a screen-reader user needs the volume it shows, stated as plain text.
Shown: 965681.76 m³
